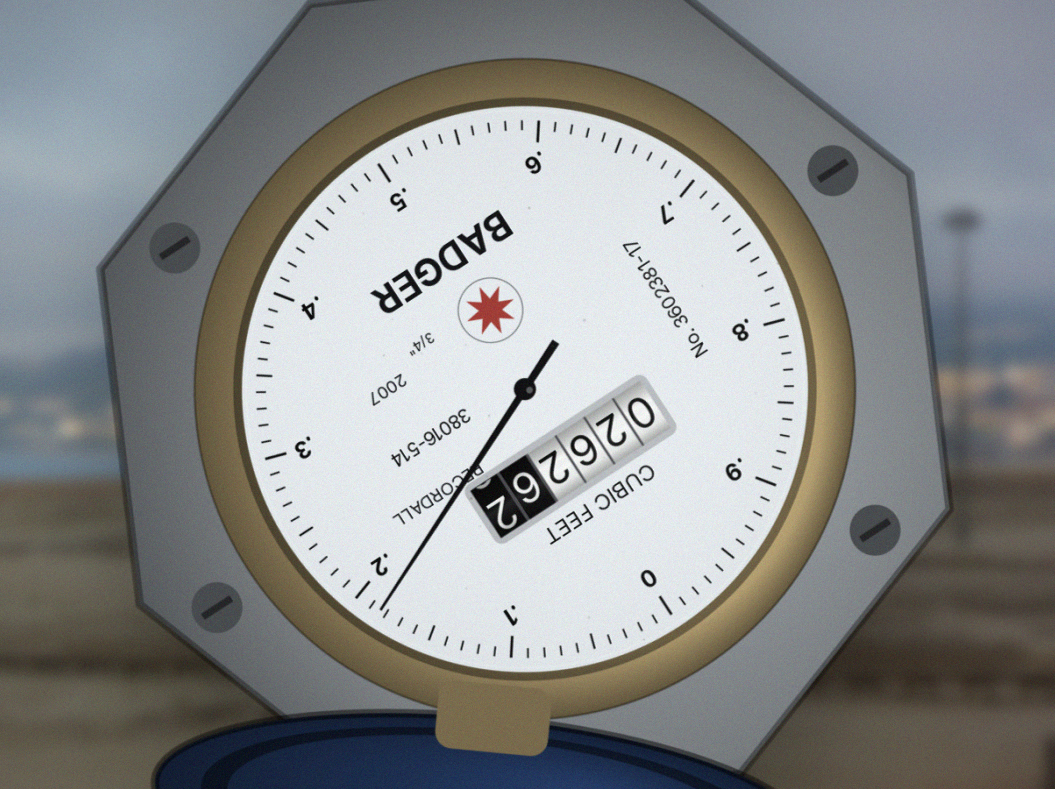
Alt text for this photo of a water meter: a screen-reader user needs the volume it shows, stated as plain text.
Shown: 26262.18 ft³
